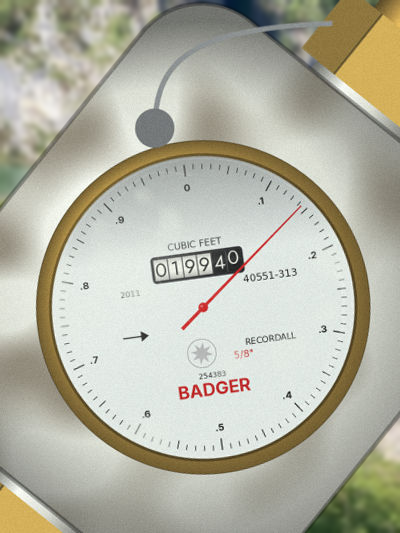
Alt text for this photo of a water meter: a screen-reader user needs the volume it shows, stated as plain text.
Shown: 19940.14 ft³
